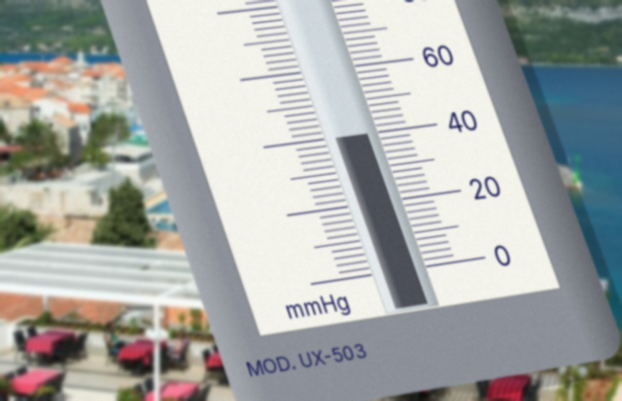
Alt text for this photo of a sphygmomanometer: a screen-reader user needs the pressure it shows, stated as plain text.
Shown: 40 mmHg
